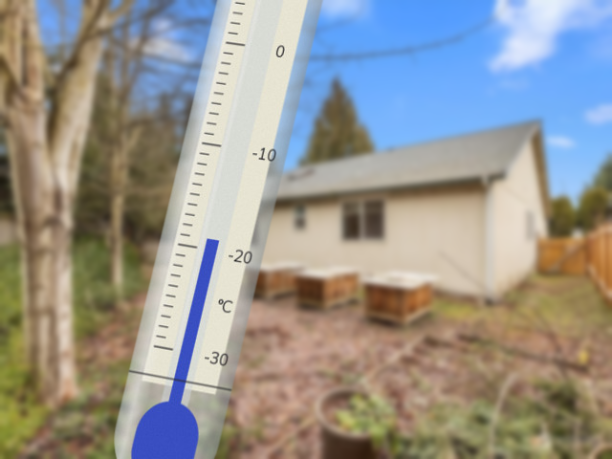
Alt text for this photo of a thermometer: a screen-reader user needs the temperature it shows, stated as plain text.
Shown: -19 °C
